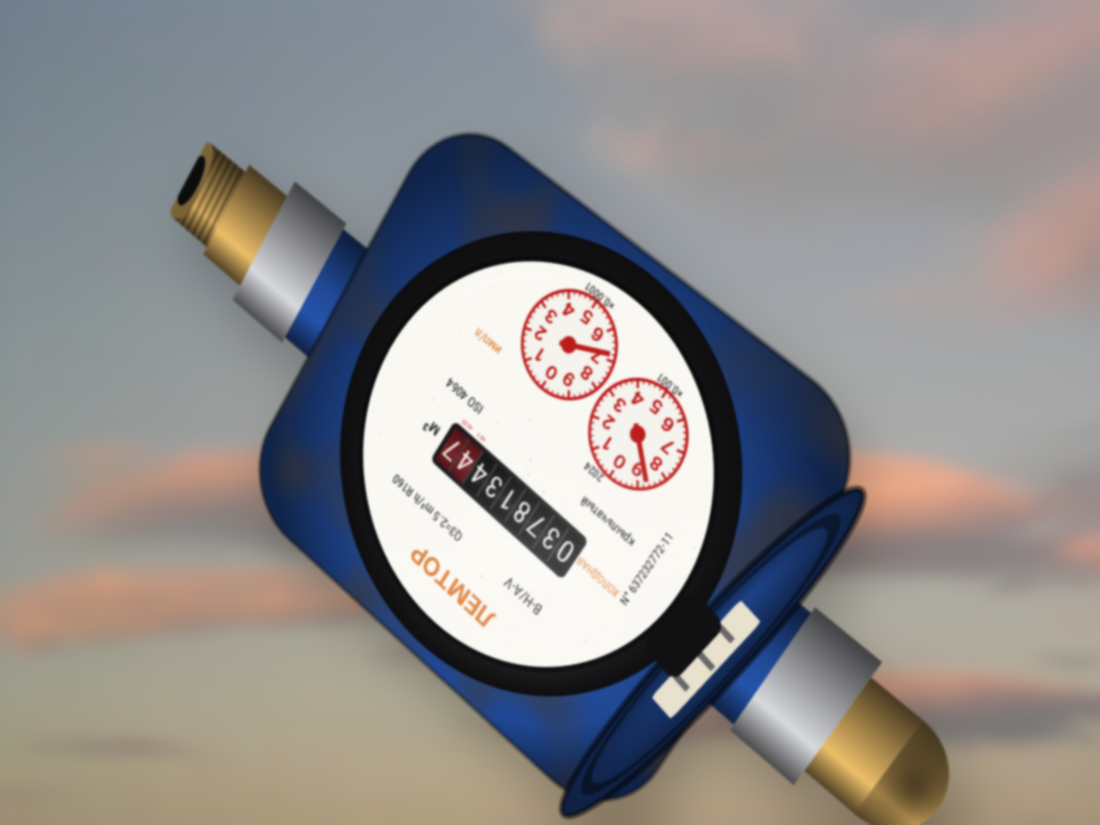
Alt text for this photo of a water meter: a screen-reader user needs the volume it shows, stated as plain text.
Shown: 378134.4786 m³
